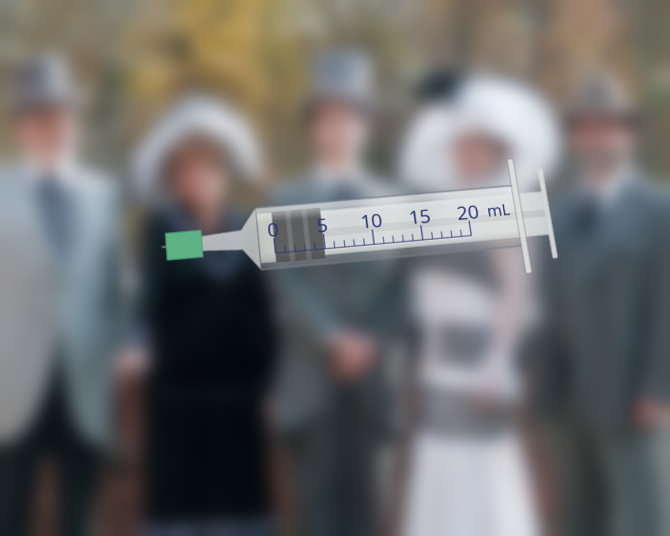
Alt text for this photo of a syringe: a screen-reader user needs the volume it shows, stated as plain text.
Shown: 0 mL
